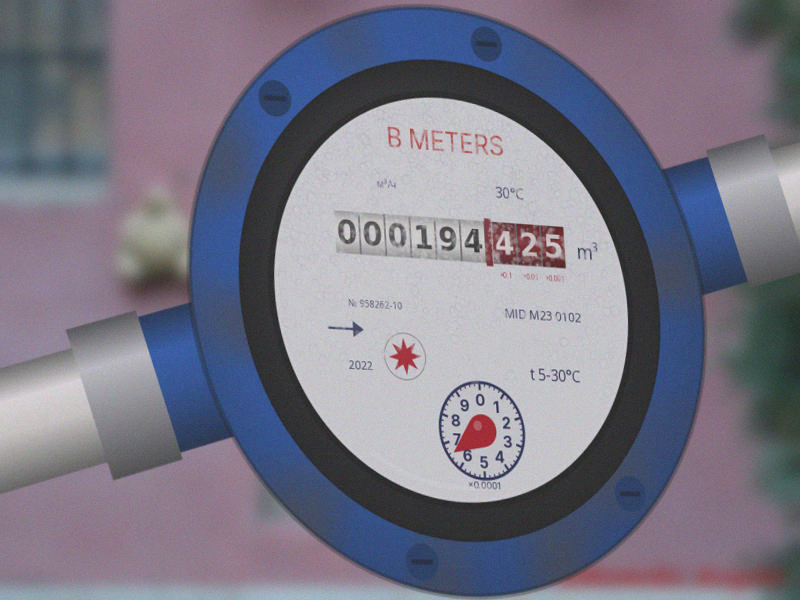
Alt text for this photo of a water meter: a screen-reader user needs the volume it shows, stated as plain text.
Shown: 194.4256 m³
